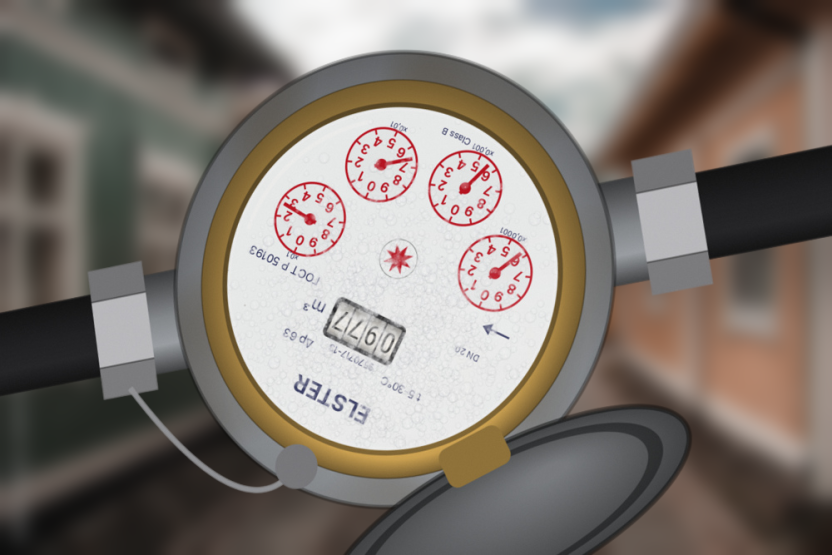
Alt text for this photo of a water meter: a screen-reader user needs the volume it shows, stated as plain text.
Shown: 977.2655 m³
